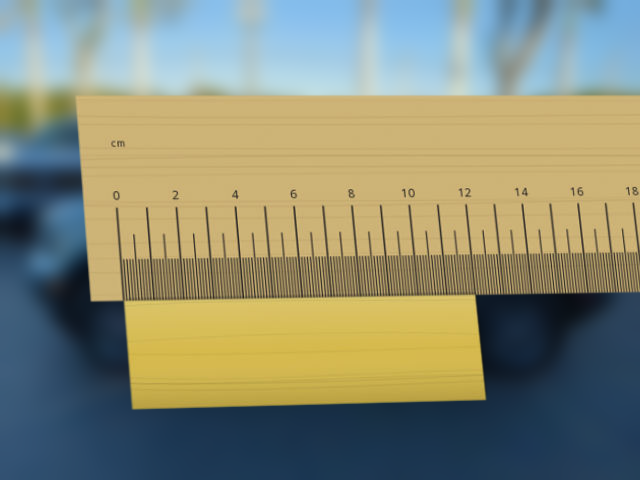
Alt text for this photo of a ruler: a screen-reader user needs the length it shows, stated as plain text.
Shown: 12 cm
